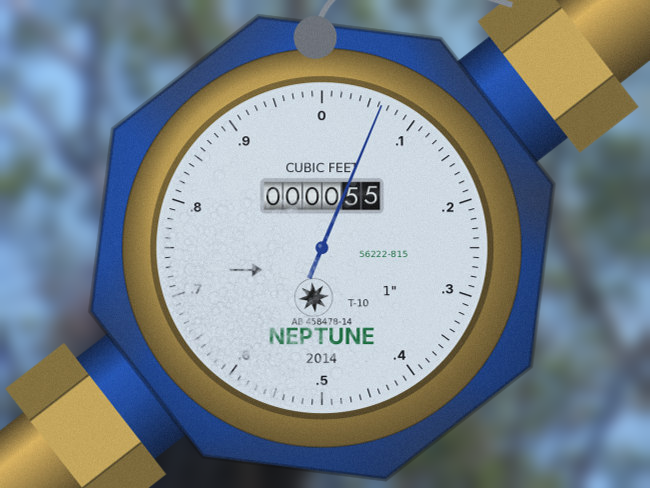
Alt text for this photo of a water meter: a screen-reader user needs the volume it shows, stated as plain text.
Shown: 55.06 ft³
